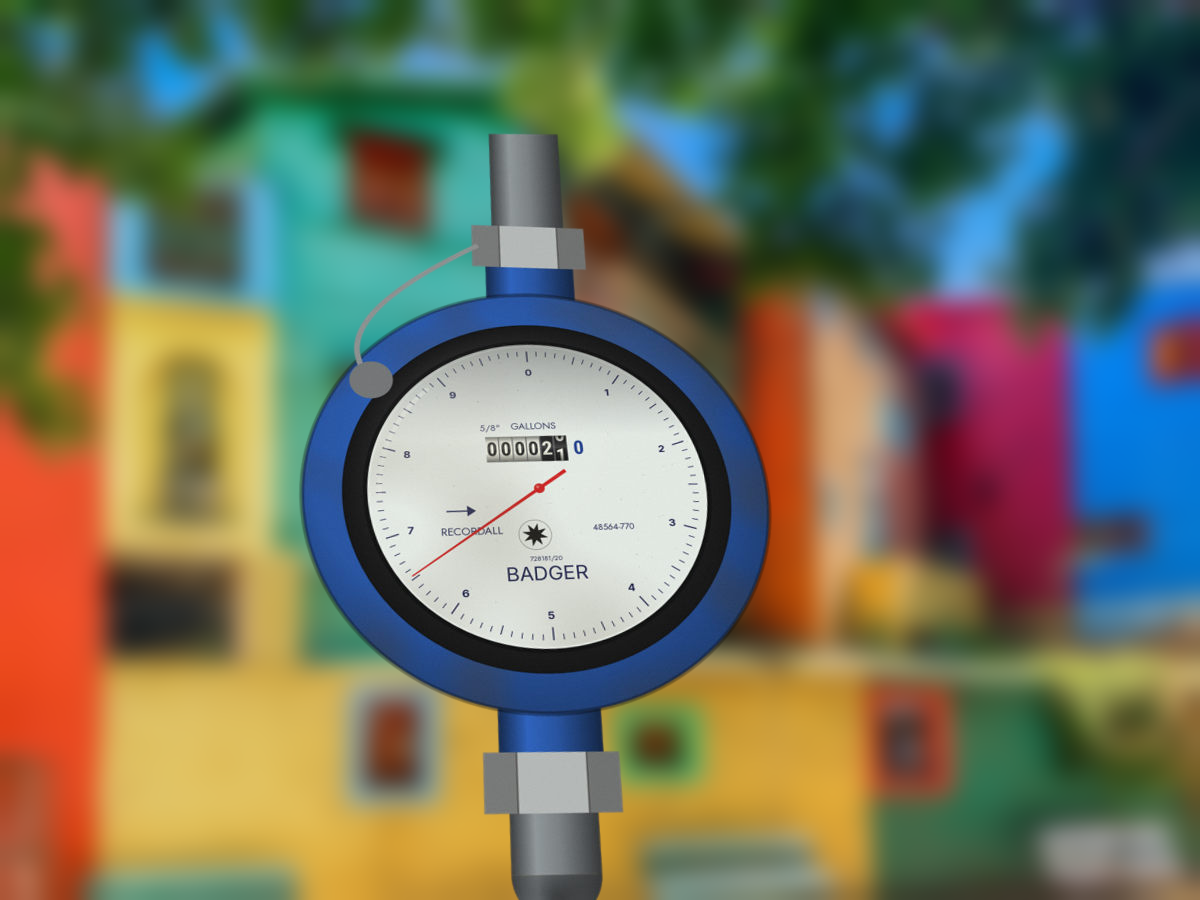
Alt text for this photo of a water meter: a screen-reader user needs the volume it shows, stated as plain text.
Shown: 206.5 gal
